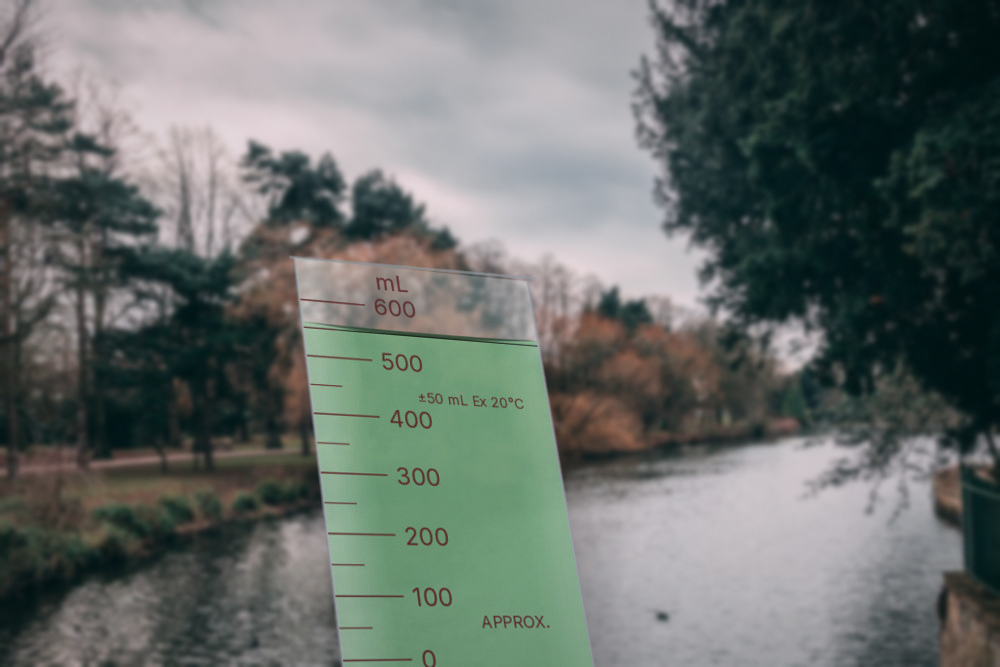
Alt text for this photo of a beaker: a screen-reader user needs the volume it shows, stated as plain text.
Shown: 550 mL
